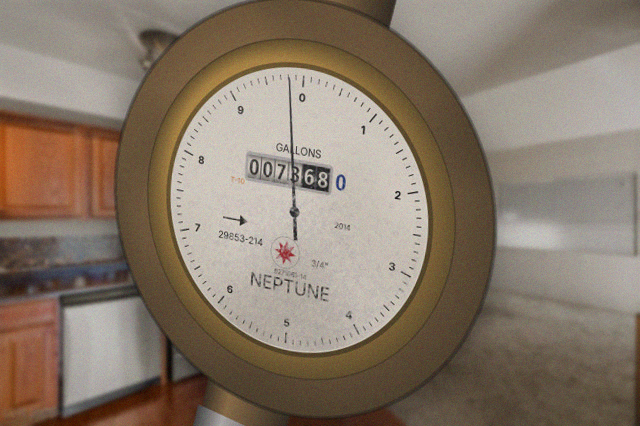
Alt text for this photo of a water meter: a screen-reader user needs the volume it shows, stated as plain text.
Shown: 73679.8 gal
